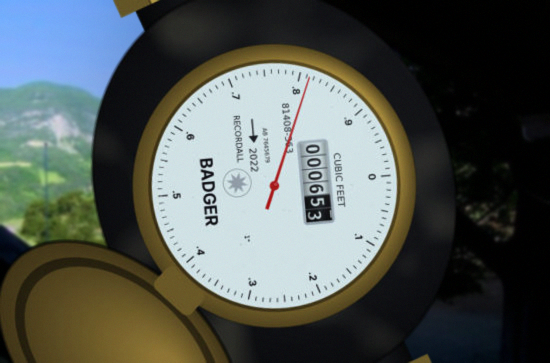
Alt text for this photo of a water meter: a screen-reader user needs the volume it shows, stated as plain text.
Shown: 652.81 ft³
